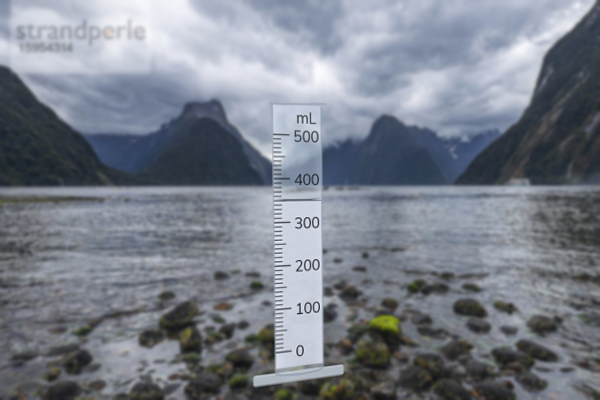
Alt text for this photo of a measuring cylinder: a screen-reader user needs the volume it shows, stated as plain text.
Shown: 350 mL
